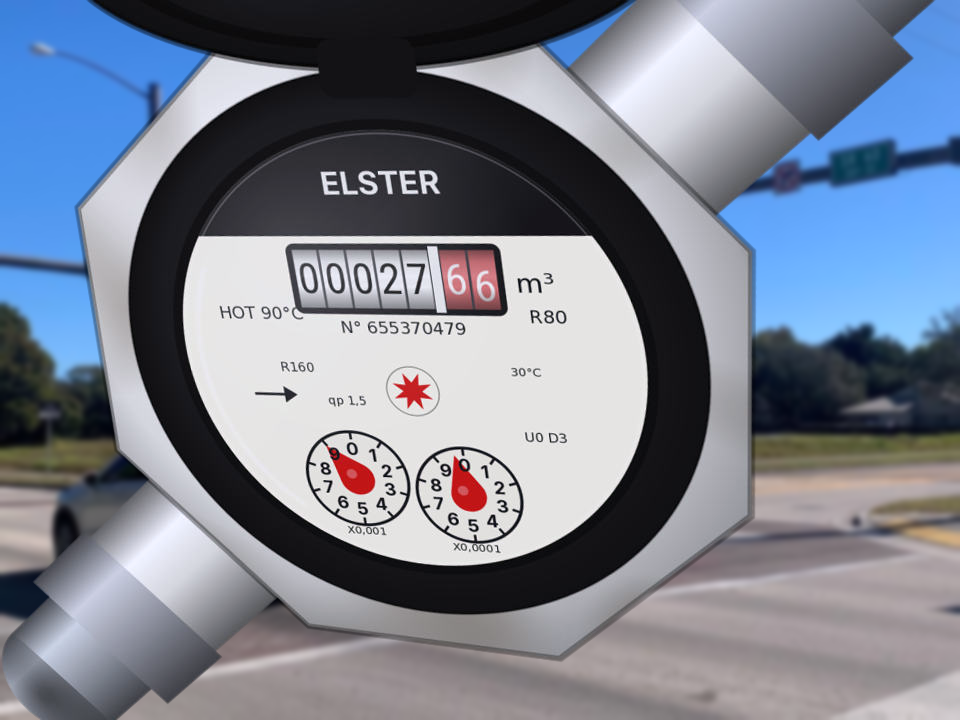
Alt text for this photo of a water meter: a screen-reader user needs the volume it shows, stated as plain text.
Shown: 27.6589 m³
